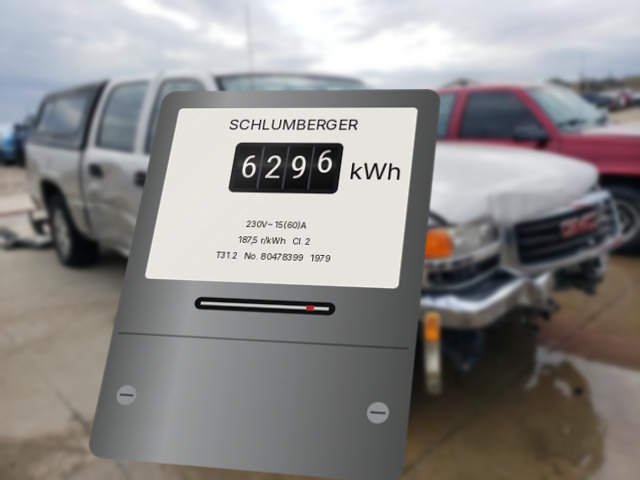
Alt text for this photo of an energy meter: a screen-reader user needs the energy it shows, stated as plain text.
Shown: 6296 kWh
